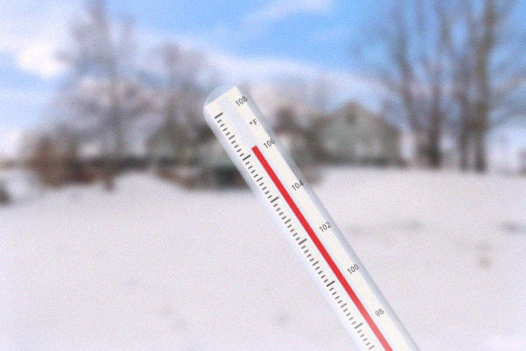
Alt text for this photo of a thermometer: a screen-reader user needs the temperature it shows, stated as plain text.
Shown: 106.2 °F
